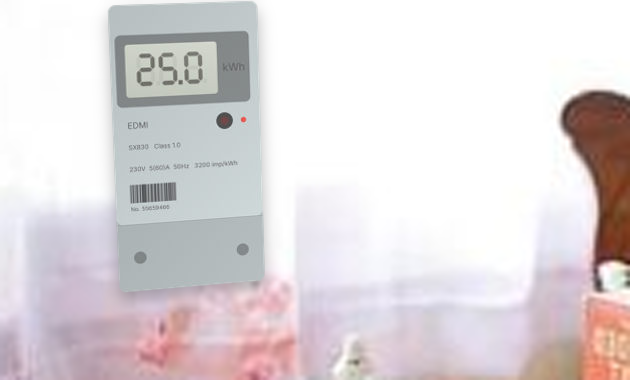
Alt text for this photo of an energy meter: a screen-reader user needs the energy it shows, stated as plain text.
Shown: 25.0 kWh
